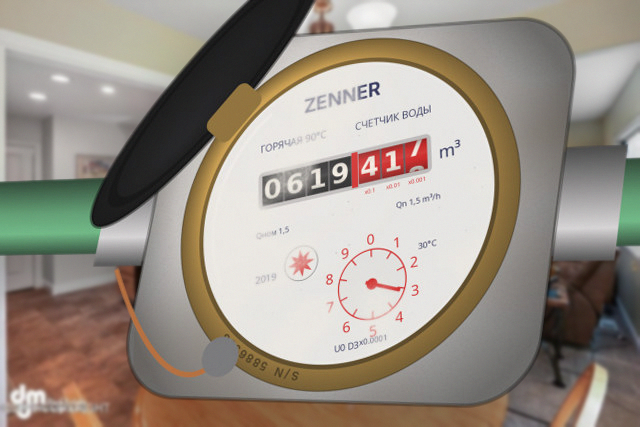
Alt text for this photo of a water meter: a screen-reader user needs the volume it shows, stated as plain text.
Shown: 619.4173 m³
